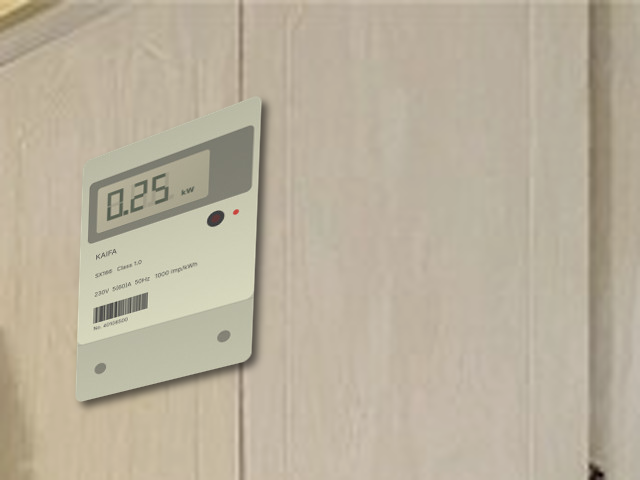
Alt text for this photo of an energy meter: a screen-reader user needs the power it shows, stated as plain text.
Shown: 0.25 kW
